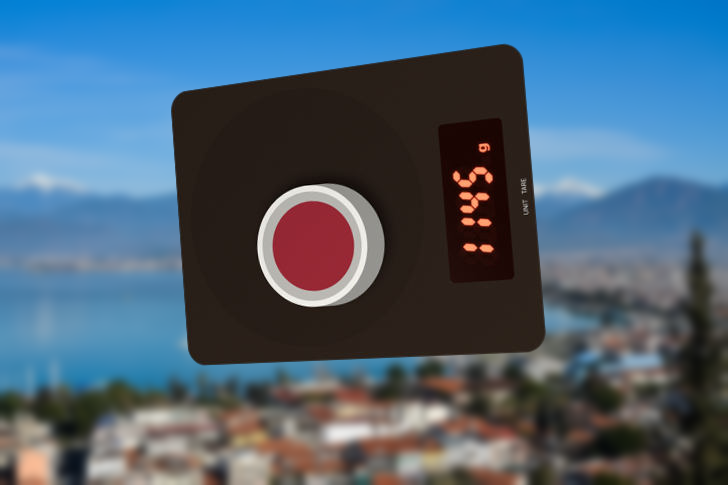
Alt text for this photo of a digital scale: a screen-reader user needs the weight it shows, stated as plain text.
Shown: 1145 g
